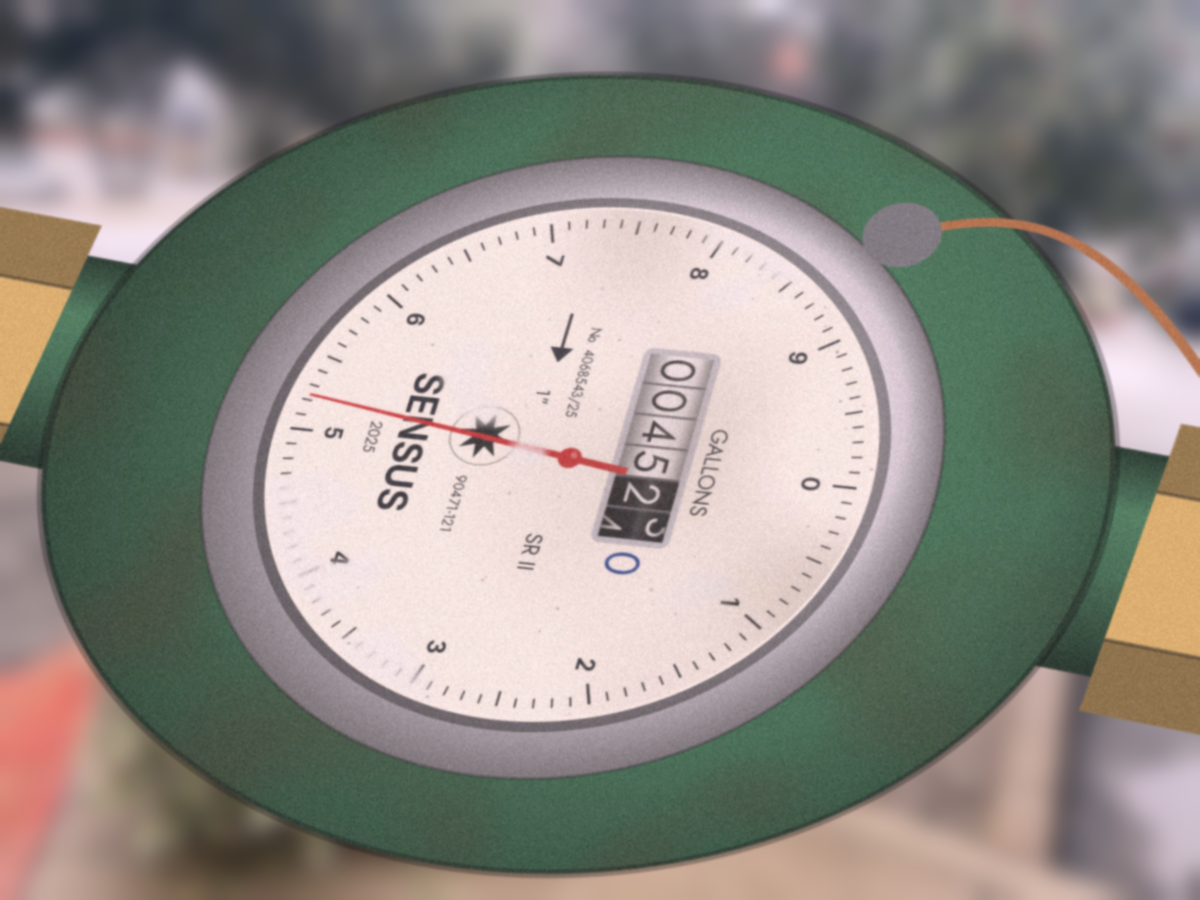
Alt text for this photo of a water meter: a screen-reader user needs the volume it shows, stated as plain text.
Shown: 45235.2 gal
